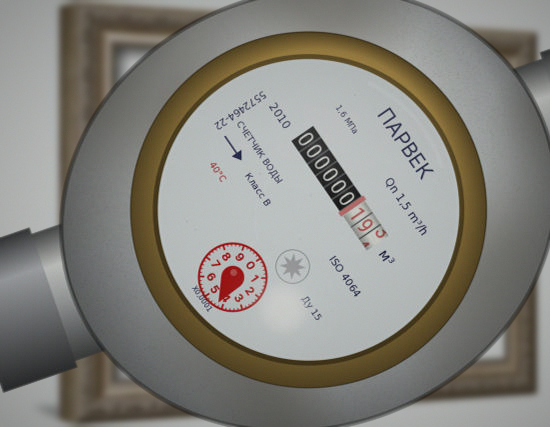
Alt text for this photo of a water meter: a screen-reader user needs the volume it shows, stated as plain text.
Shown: 0.1934 m³
